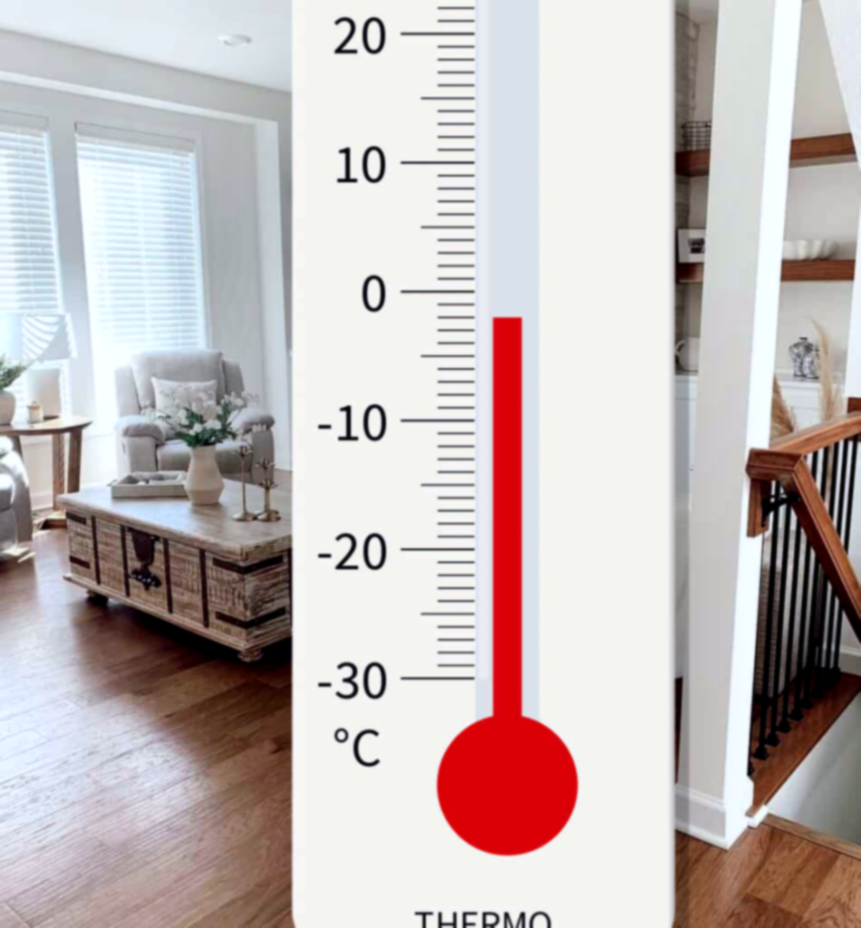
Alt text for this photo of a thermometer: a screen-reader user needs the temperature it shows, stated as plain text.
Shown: -2 °C
